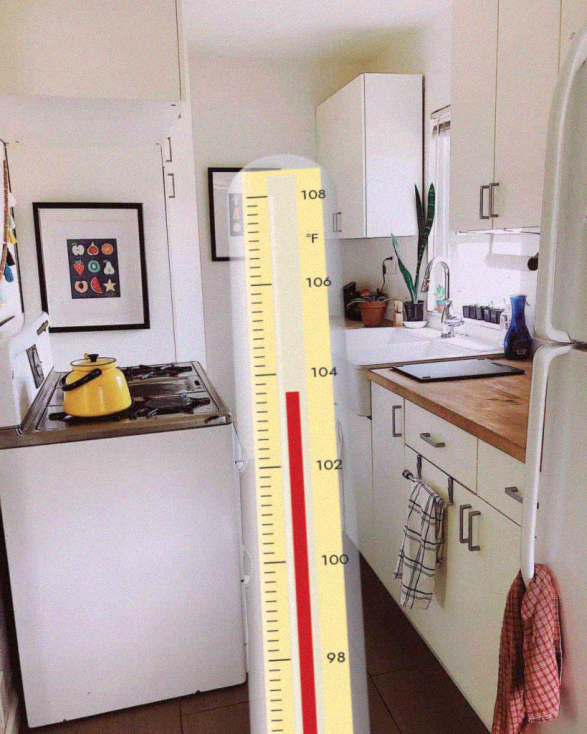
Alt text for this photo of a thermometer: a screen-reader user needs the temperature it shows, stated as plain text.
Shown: 103.6 °F
